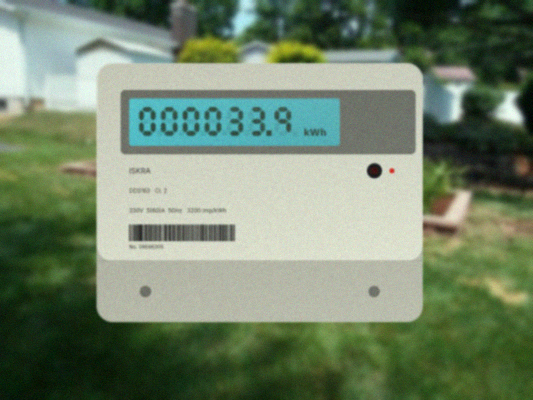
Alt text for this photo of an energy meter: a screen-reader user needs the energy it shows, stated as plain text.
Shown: 33.9 kWh
